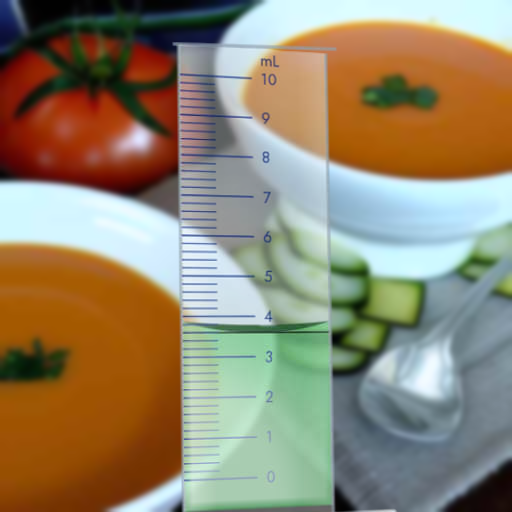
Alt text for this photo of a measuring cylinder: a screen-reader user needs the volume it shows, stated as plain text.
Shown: 3.6 mL
